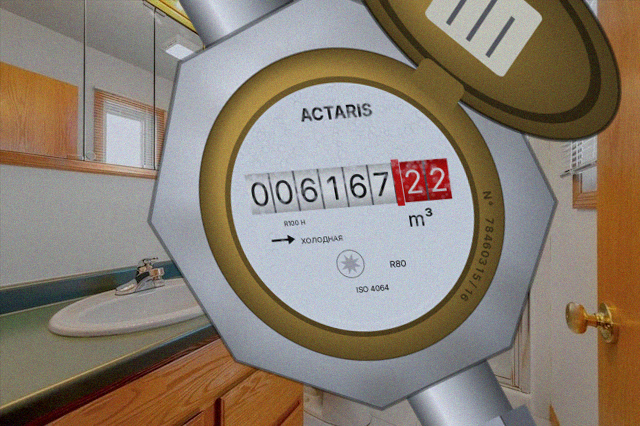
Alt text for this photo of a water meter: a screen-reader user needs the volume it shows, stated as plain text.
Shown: 6167.22 m³
